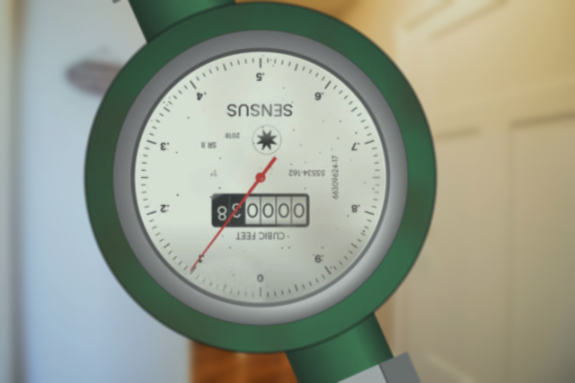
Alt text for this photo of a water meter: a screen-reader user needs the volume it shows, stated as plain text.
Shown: 38.10 ft³
